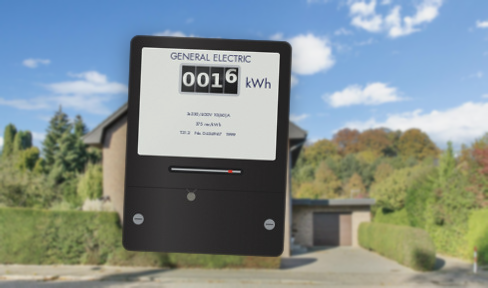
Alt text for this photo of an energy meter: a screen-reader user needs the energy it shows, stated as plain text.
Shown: 16 kWh
